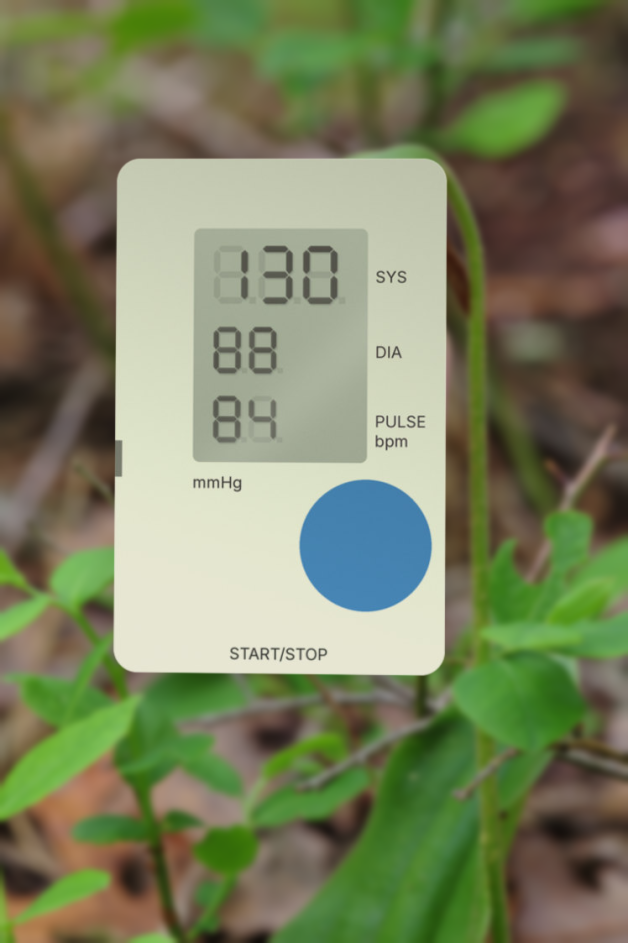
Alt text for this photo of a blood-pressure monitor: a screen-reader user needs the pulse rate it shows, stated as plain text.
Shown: 84 bpm
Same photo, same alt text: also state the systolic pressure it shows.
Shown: 130 mmHg
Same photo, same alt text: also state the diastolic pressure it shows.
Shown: 88 mmHg
